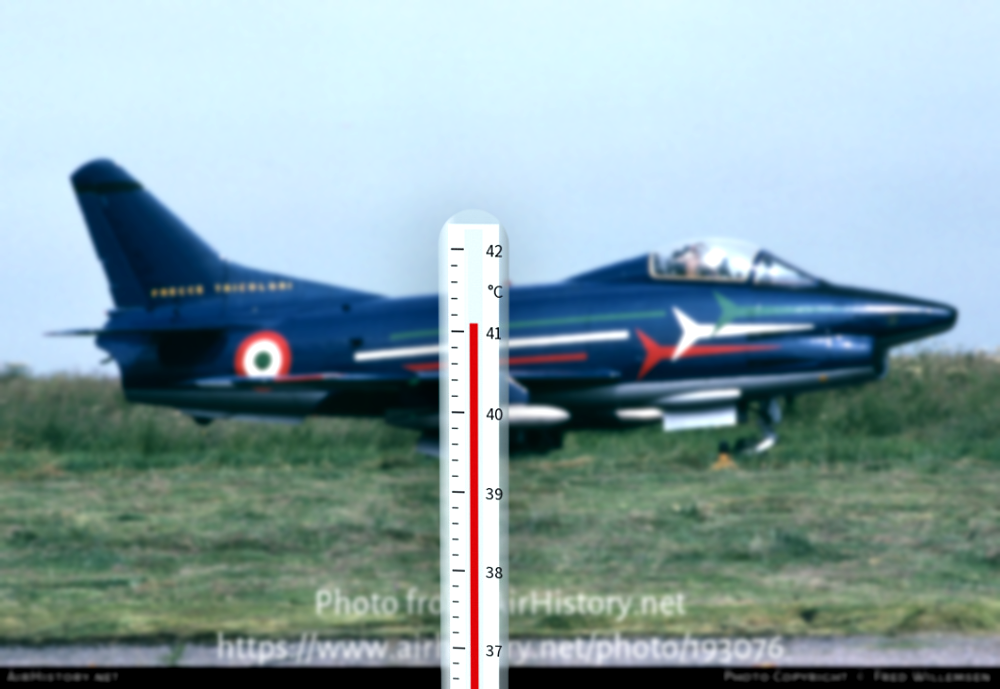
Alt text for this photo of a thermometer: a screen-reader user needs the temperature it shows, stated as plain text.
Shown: 41.1 °C
